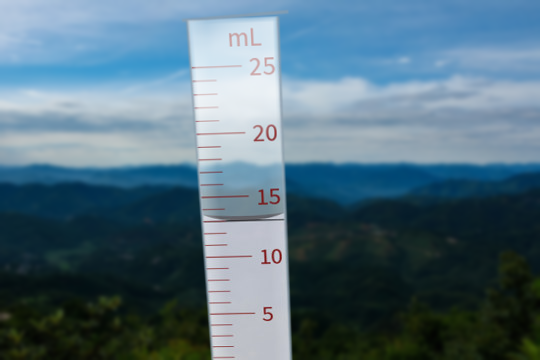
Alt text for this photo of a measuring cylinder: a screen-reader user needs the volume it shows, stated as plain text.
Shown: 13 mL
